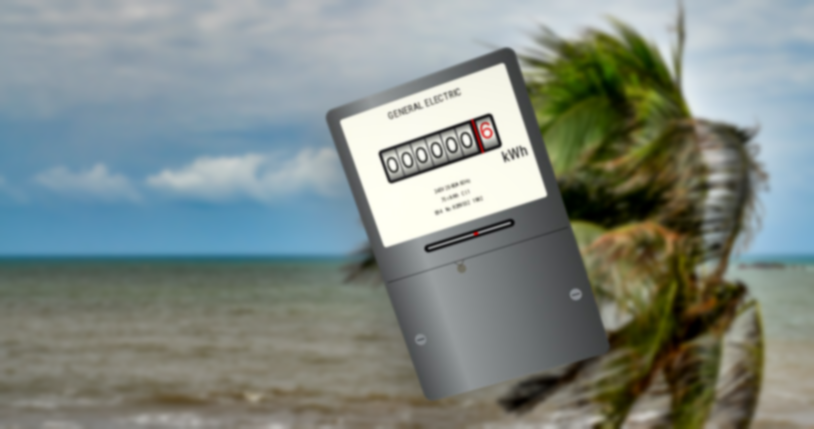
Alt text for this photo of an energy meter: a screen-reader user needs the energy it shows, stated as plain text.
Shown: 0.6 kWh
